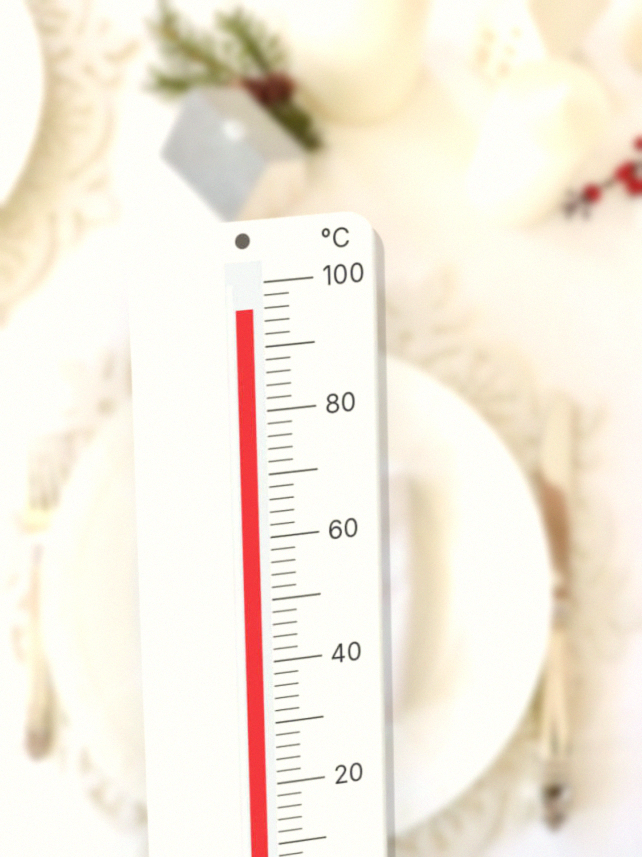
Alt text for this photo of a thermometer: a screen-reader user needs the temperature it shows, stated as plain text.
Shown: 96 °C
